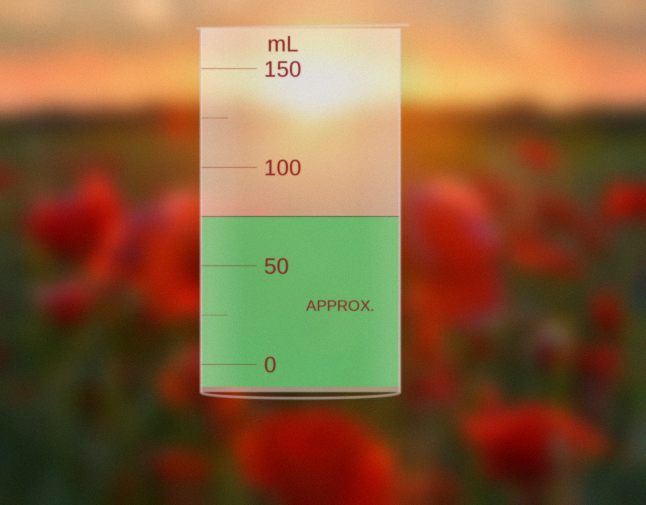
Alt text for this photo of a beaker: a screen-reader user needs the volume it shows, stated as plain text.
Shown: 75 mL
